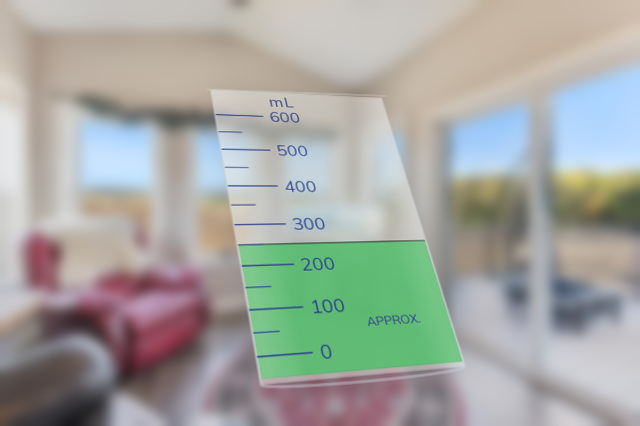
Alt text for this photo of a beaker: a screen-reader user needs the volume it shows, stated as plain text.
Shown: 250 mL
